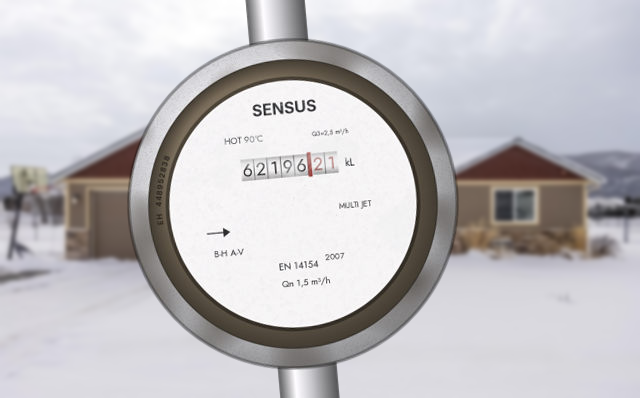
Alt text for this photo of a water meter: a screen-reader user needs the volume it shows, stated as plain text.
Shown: 62196.21 kL
